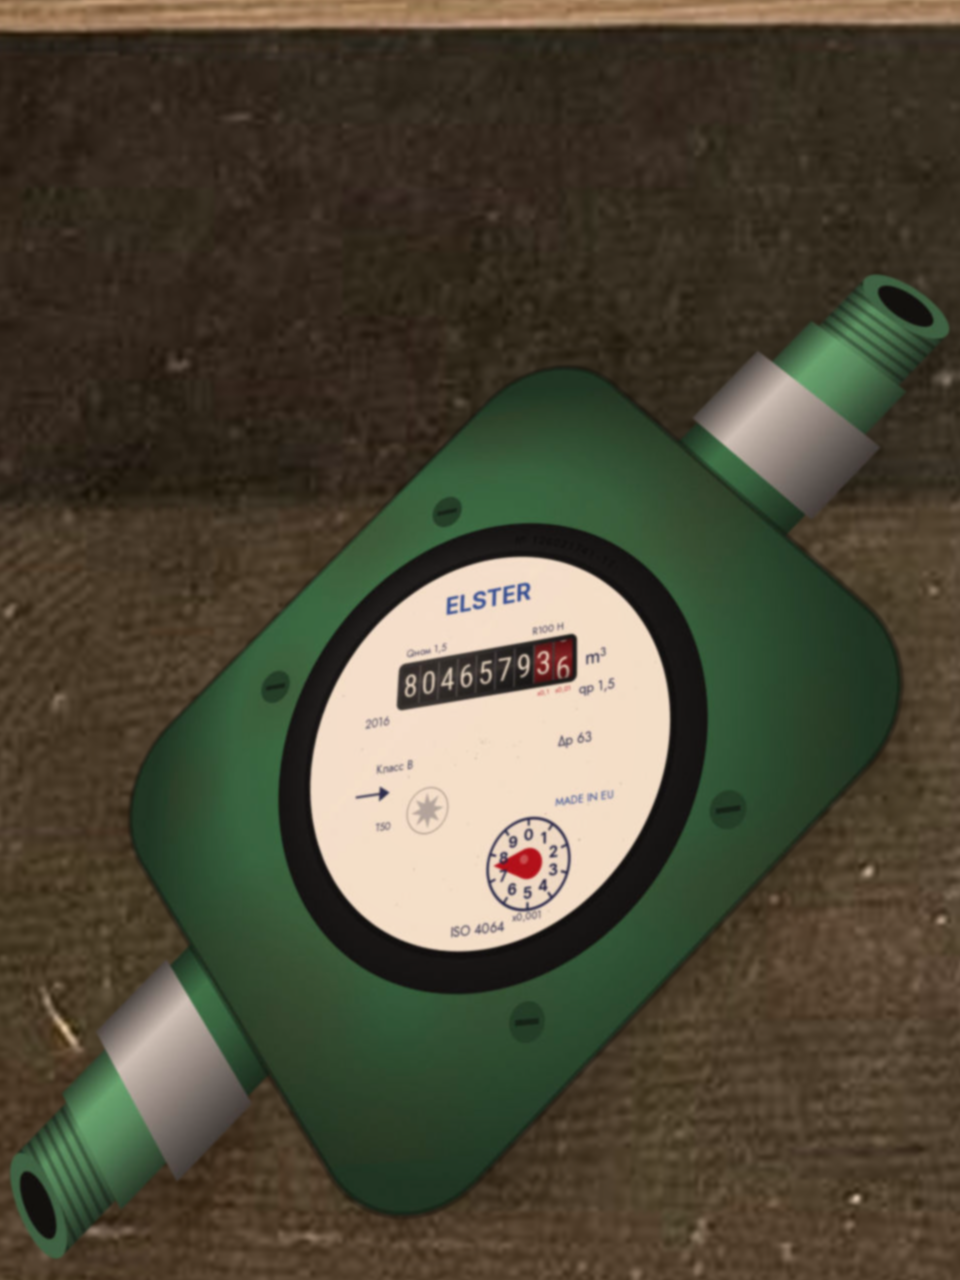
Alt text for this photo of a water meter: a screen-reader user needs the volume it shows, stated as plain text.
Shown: 8046579.357 m³
